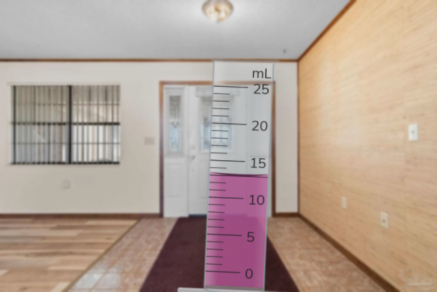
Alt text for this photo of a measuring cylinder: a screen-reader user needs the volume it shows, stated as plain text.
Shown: 13 mL
